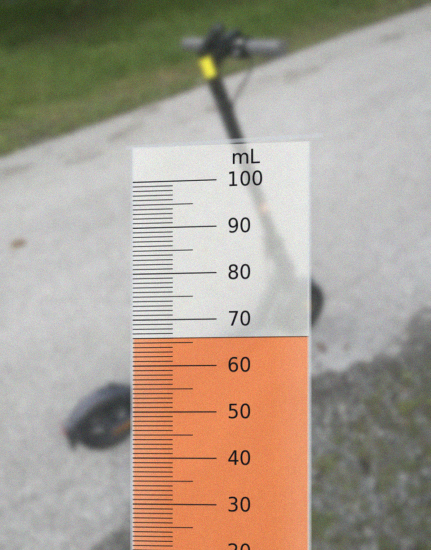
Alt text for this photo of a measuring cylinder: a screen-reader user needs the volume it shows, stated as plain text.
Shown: 66 mL
